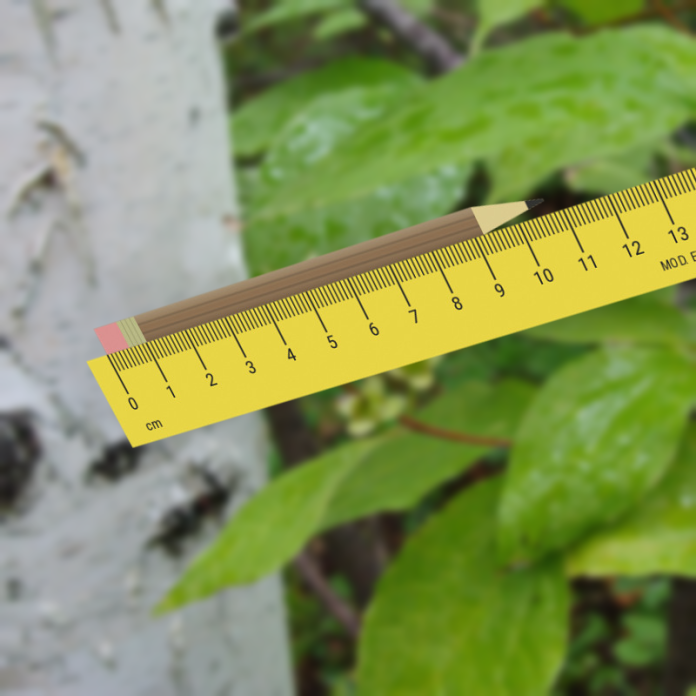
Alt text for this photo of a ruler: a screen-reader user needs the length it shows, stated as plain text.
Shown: 10.7 cm
